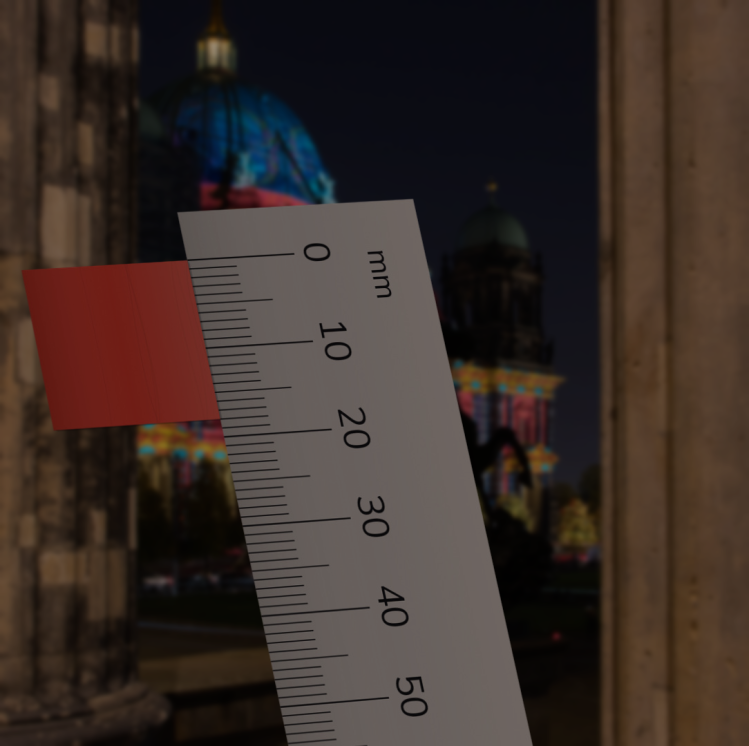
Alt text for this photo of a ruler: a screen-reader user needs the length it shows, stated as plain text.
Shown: 18 mm
